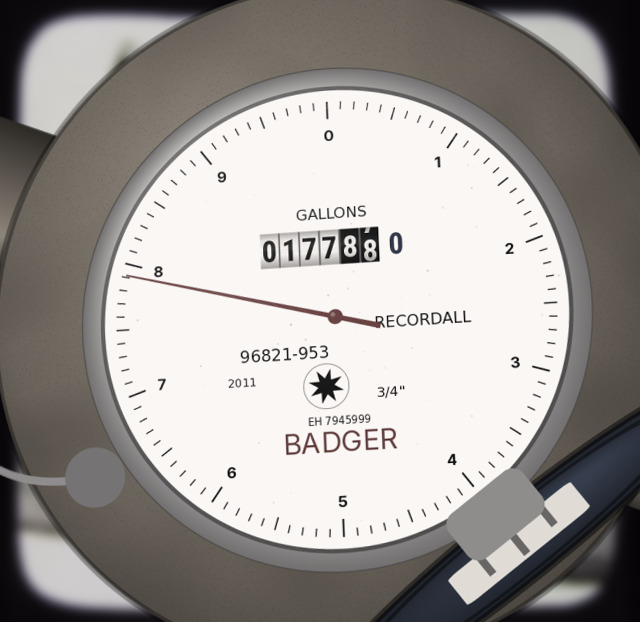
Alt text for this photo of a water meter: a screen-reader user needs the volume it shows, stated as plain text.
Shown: 177877.9 gal
